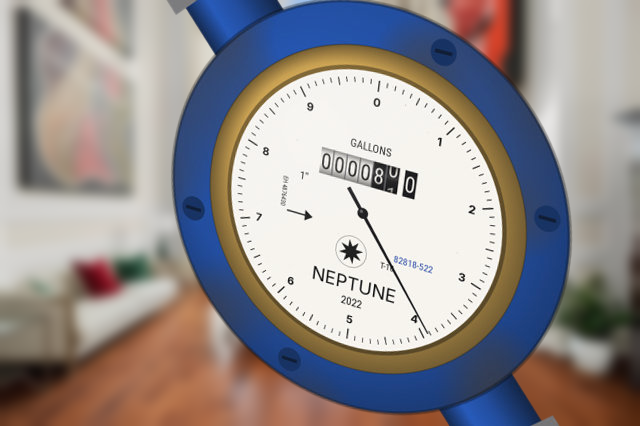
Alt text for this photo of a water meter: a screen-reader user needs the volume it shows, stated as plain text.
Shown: 803.9 gal
